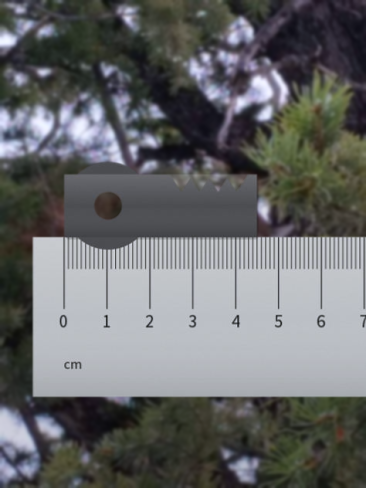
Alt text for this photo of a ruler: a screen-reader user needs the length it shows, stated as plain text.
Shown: 4.5 cm
